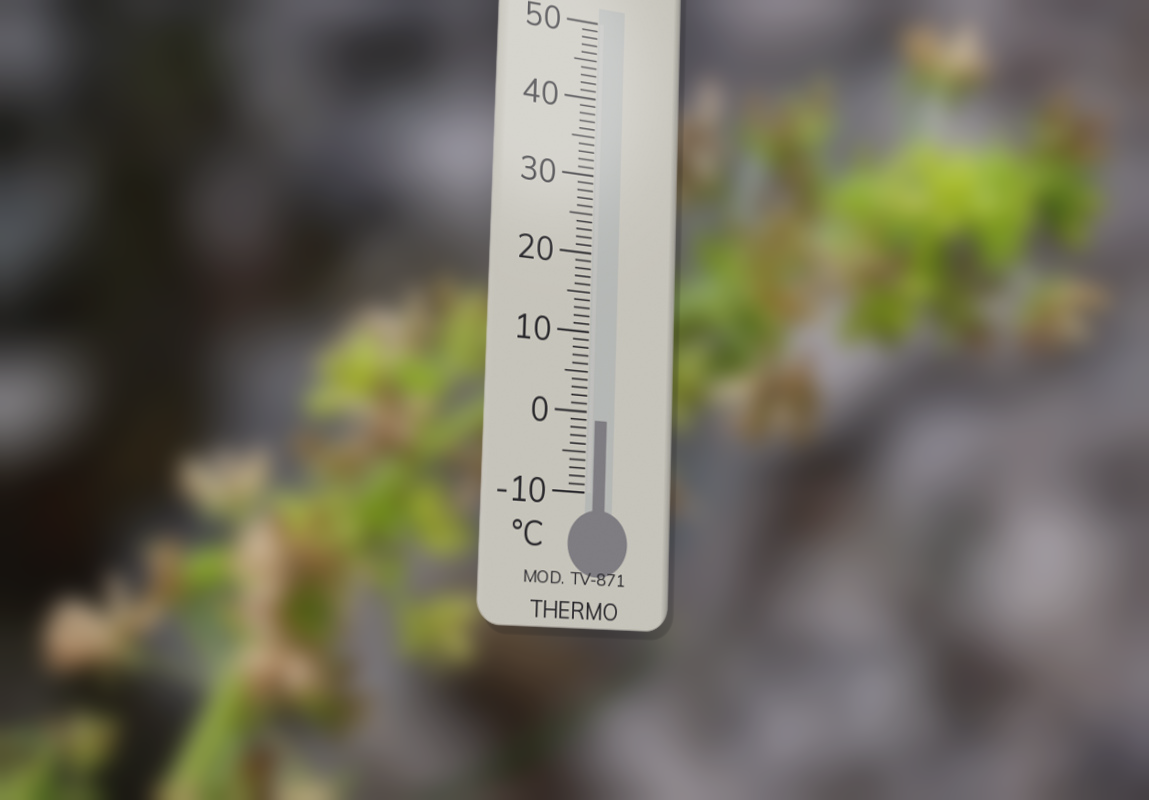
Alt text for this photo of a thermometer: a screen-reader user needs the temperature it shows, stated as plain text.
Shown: -1 °C
